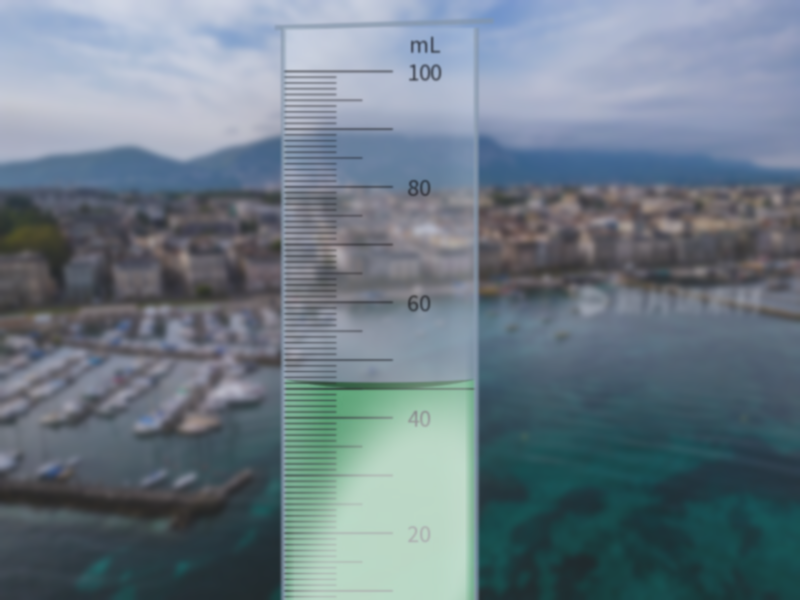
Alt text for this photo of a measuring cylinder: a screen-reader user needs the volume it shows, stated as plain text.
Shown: 45 mL
